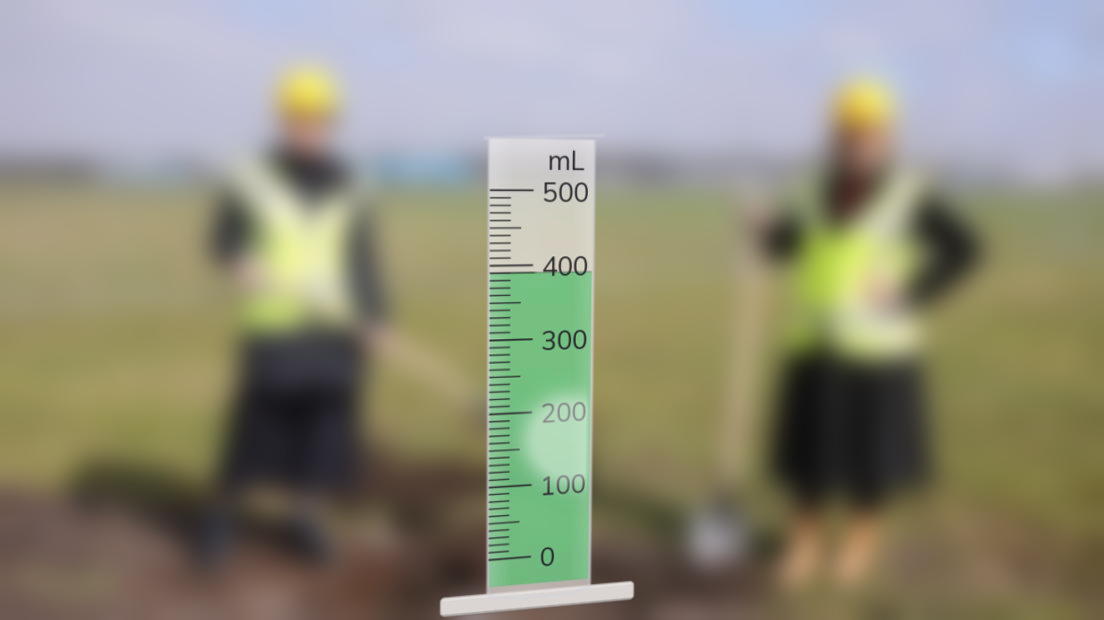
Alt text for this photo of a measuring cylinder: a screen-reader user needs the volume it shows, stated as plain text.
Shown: 390 mL
